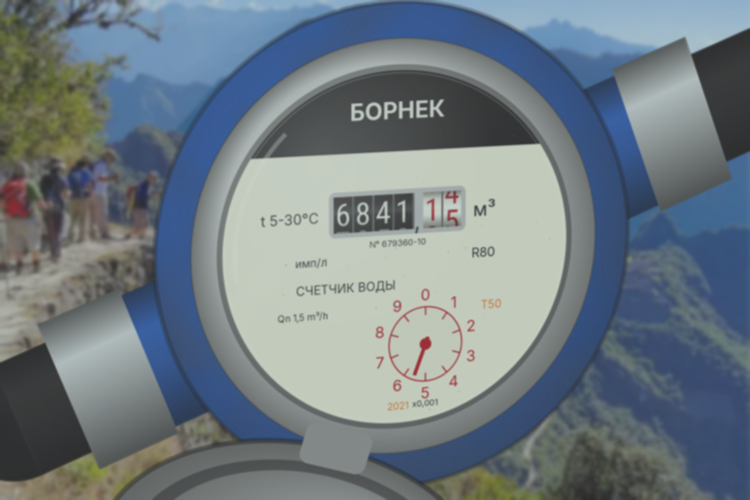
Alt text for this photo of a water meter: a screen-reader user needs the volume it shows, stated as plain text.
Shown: 6841.145 m³
